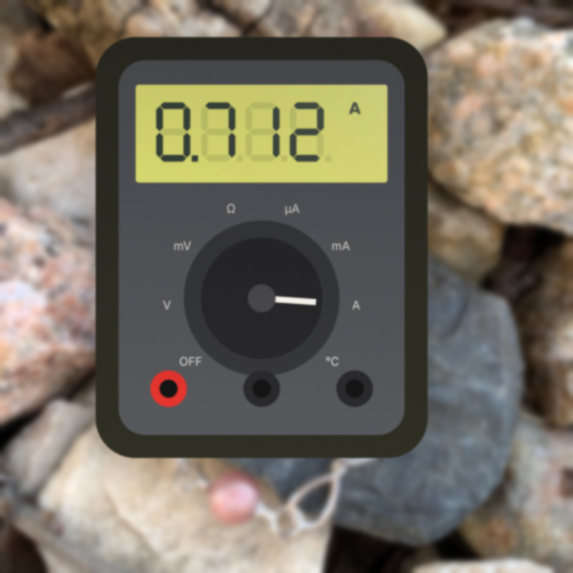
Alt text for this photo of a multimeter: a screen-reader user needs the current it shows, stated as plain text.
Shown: 0.712 A
